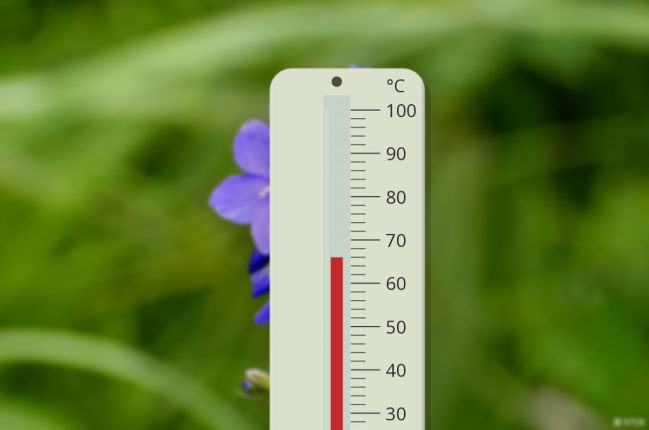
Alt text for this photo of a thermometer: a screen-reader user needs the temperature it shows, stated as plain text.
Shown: 66 °C
